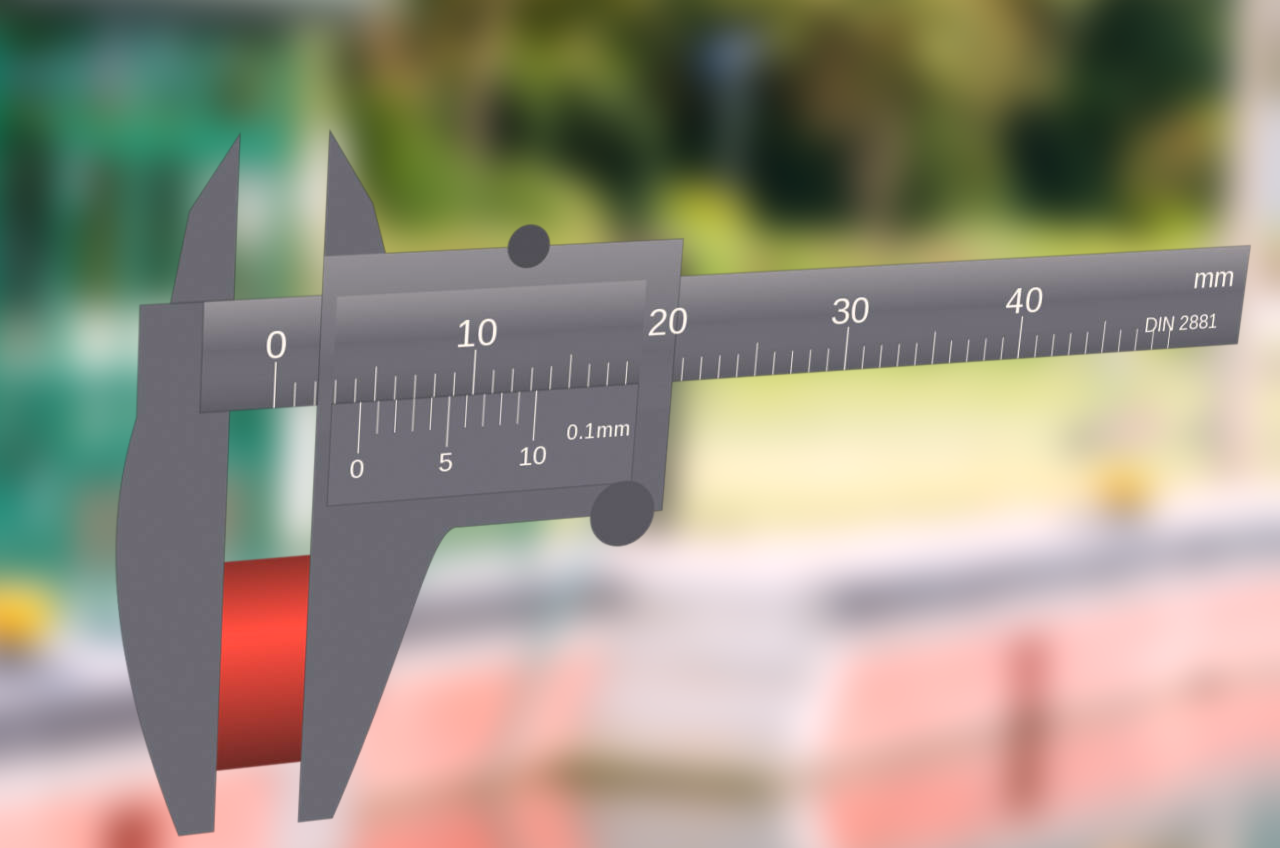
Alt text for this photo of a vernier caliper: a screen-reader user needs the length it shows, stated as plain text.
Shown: 4.3 mm
